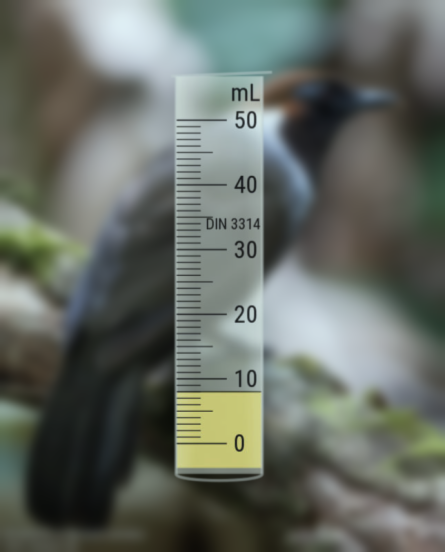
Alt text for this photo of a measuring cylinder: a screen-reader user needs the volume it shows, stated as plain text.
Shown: 8 mL
